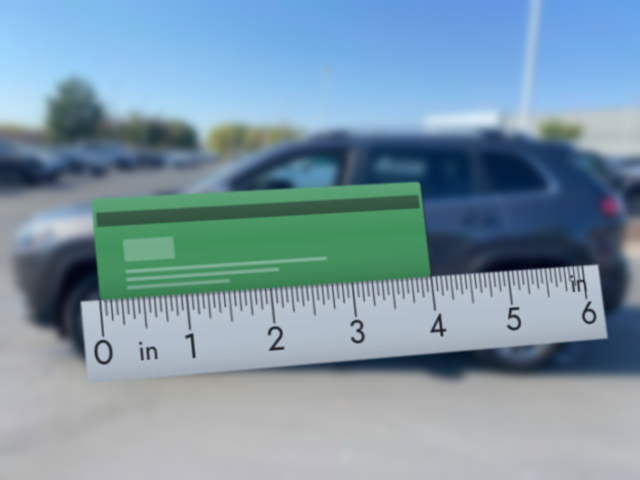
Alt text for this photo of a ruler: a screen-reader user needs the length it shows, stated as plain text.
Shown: 4 in
